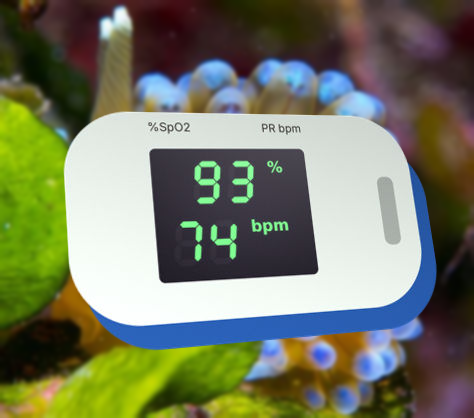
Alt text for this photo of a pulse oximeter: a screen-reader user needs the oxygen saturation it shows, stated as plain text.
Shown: 93 %
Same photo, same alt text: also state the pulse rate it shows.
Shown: 74 bpm
